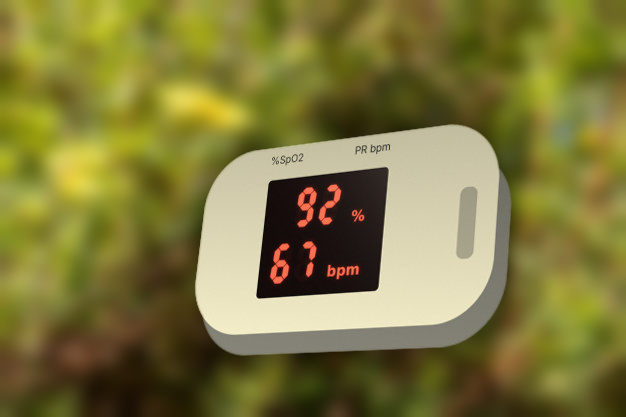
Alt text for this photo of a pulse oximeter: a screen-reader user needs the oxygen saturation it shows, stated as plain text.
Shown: 92 %
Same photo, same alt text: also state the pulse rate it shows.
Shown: 67 bpm
